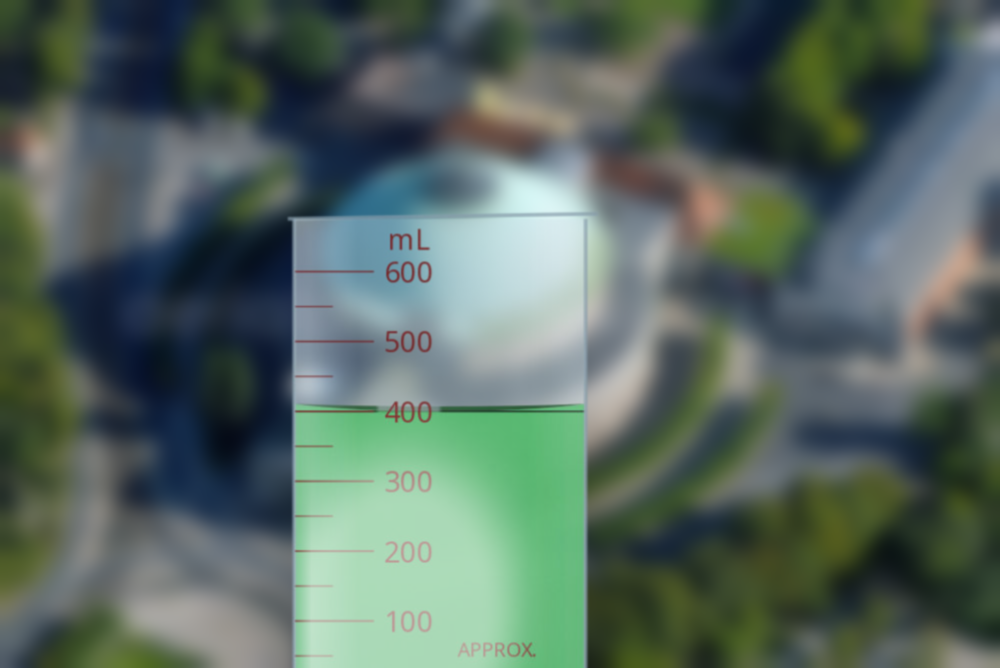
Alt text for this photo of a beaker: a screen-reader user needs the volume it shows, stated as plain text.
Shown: 400 mL
